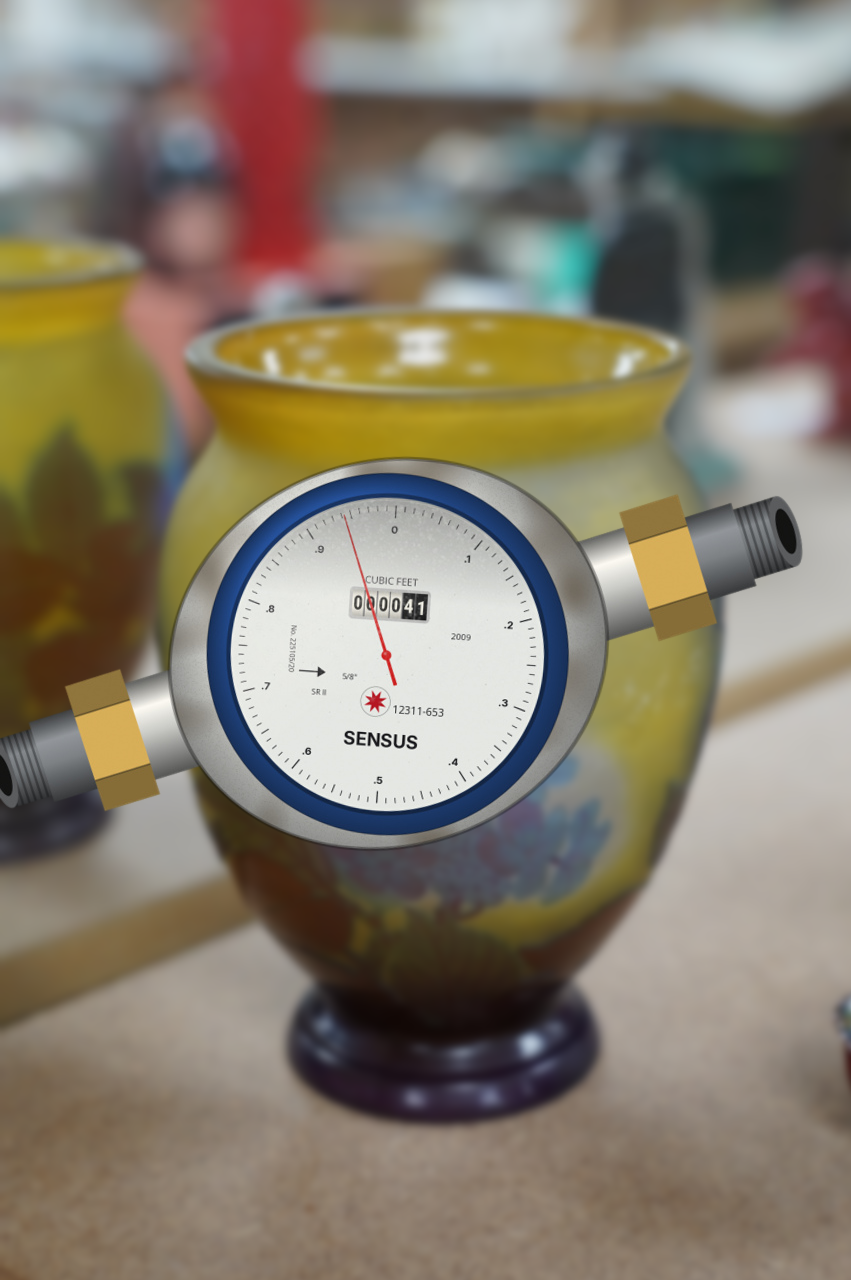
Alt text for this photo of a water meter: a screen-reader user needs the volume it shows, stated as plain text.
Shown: 40.94 ft³
